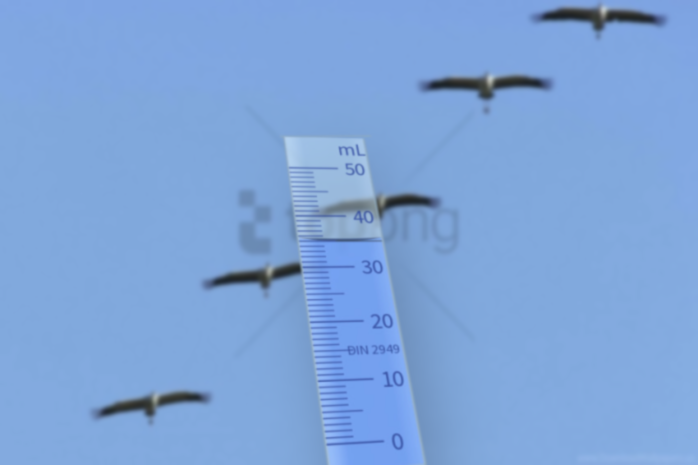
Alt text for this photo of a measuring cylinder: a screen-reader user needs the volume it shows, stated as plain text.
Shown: 35 mL
